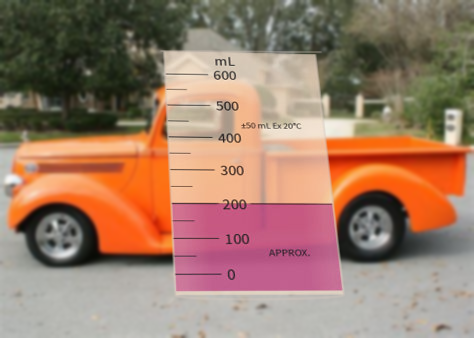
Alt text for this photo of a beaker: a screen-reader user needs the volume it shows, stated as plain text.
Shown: 200 mL
